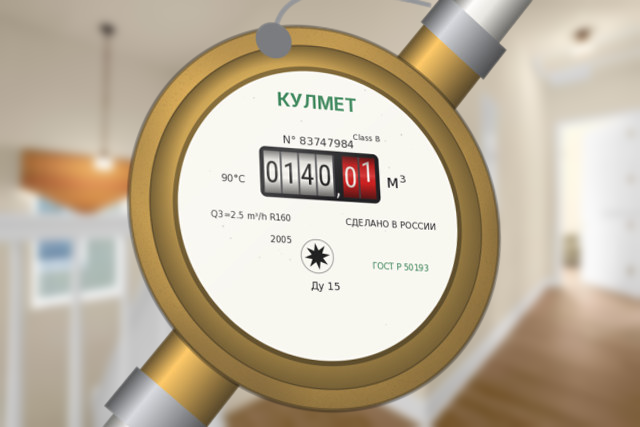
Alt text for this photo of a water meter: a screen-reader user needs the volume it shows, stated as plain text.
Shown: 140.01 m³
